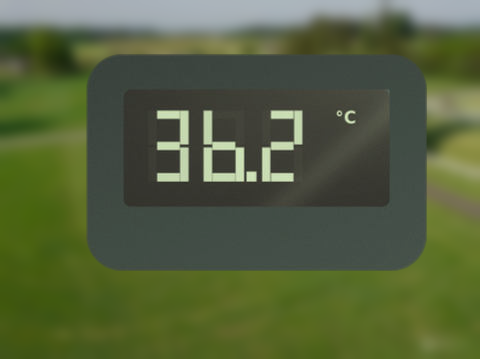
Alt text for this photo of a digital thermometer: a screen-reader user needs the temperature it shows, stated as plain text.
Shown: 36.2 °C
